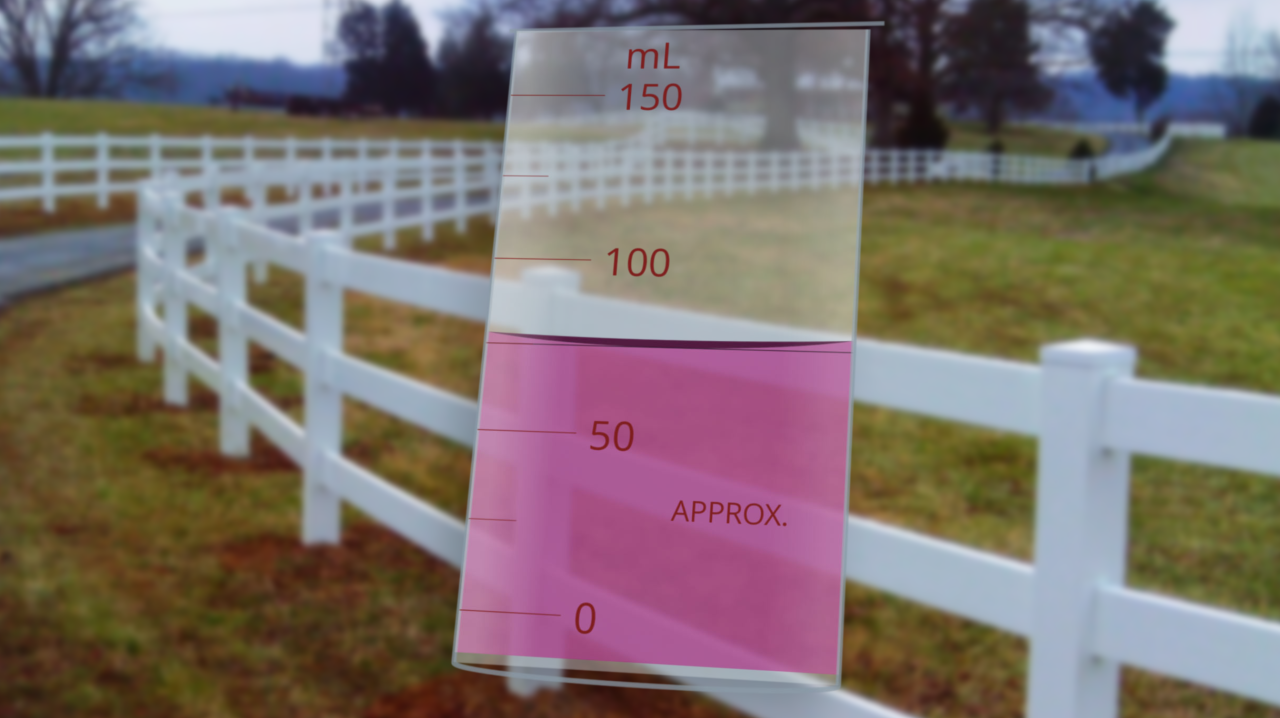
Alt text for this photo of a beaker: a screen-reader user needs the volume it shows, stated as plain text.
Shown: 75 mL
